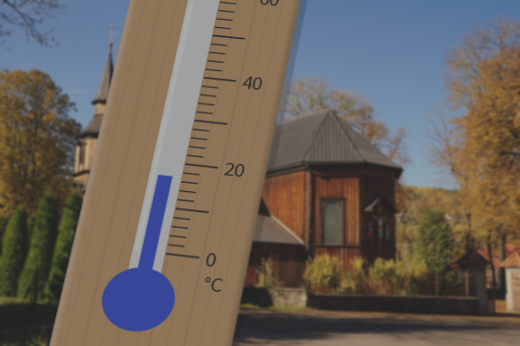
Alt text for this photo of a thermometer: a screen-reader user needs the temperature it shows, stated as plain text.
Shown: 17 °C
